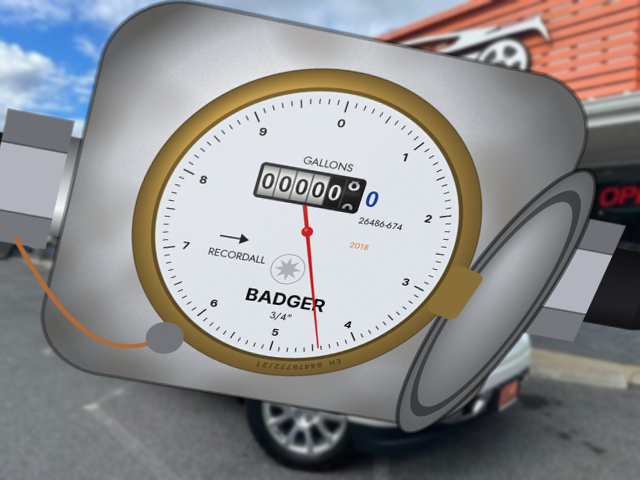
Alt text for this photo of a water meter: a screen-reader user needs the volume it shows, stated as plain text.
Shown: 84.4 gal
